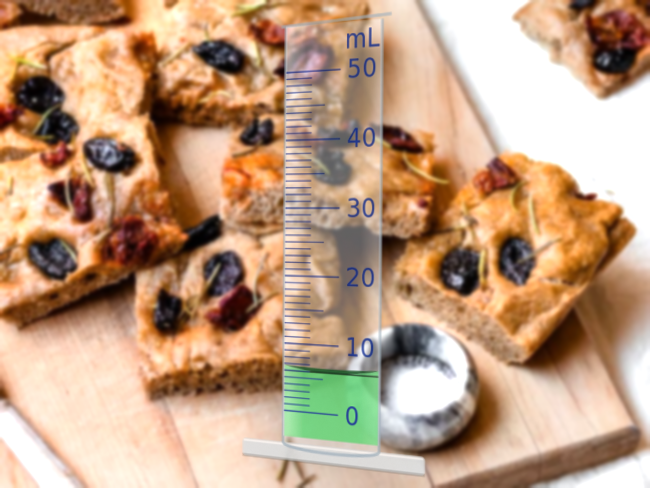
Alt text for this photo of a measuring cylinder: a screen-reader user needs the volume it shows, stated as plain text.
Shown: 6 mL
